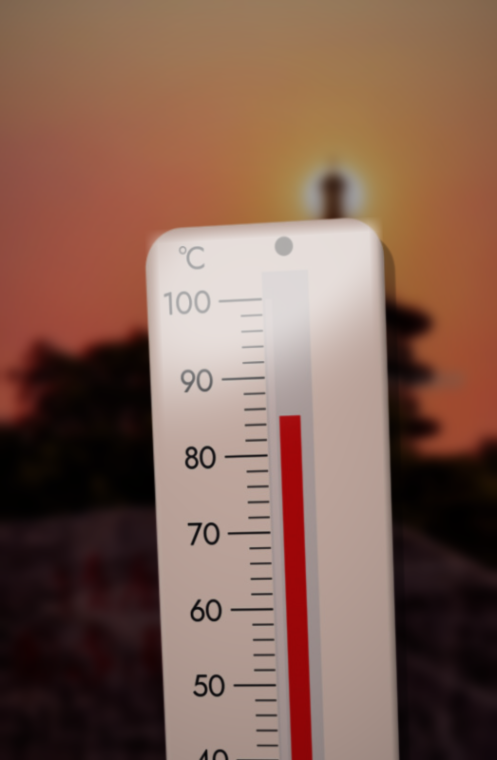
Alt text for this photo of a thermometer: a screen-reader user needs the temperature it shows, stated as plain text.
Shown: 85 °C
